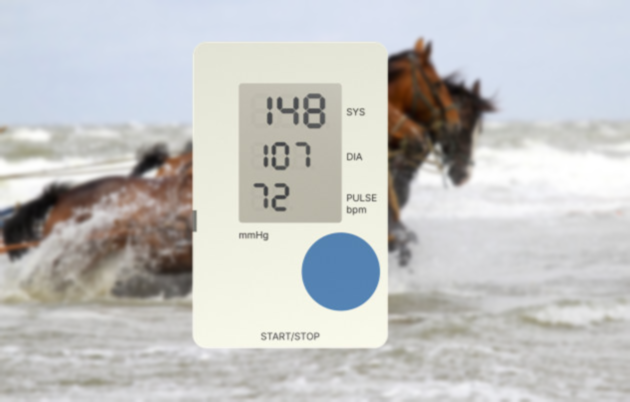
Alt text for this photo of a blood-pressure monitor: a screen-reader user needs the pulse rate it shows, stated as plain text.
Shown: 72 bpm
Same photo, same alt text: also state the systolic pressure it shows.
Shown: 148 mmHg
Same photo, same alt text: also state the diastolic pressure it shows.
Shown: 107 mmHg
